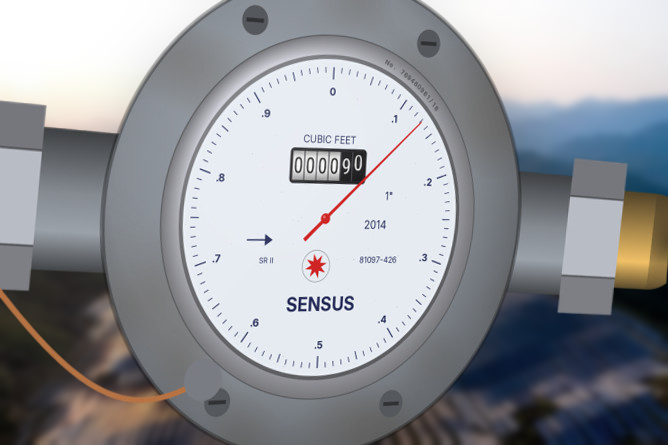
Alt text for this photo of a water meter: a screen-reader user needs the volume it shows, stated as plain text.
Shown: 90.13 ft³
